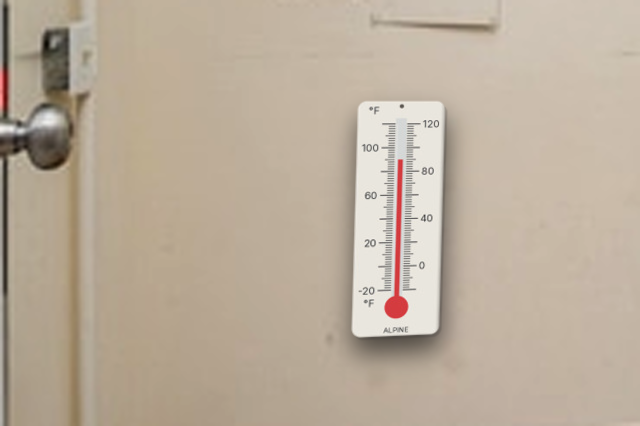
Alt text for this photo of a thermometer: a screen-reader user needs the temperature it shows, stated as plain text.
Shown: 90 °F
